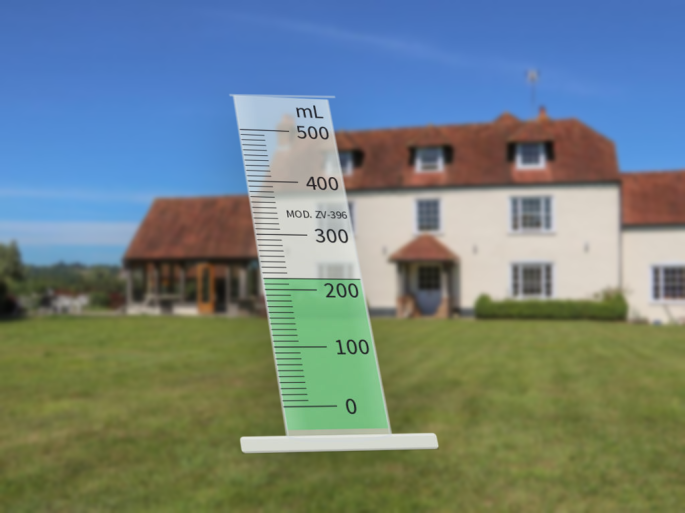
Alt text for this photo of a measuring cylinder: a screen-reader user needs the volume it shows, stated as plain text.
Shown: 220 mL
